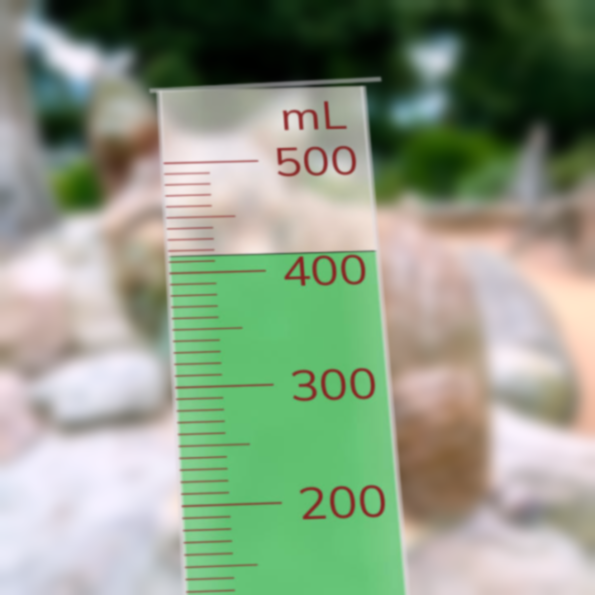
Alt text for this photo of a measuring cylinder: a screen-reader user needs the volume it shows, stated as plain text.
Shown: 415 mL
